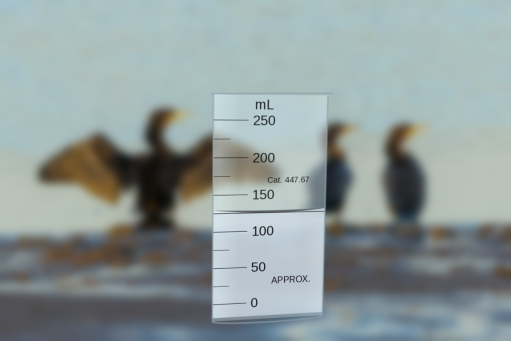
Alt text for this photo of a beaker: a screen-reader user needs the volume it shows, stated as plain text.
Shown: 125 mL
